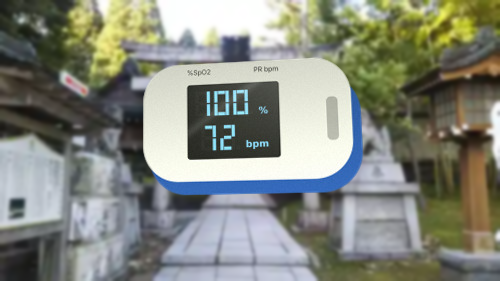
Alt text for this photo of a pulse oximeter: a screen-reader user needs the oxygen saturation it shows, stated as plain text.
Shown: 100 %
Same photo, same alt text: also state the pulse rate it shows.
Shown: 72 bpm
